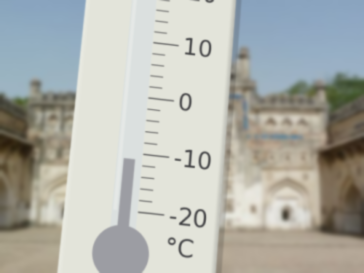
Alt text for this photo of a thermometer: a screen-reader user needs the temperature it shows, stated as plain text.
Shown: -11 °C
